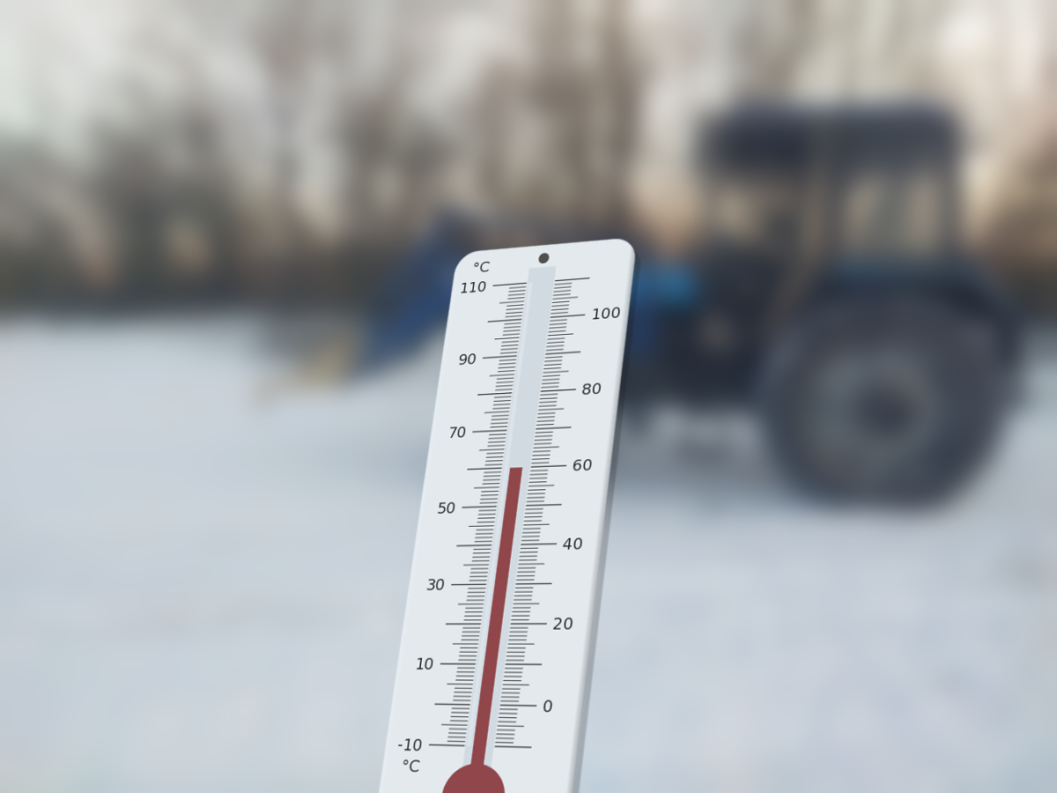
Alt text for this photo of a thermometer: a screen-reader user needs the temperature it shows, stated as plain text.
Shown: 60 °C
